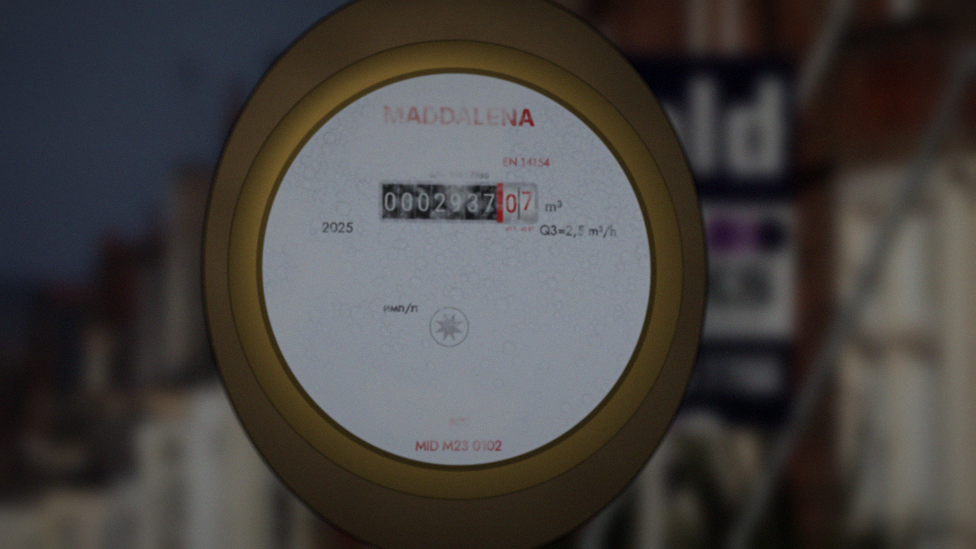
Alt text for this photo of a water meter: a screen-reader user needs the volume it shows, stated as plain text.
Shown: 2937.07 m³
